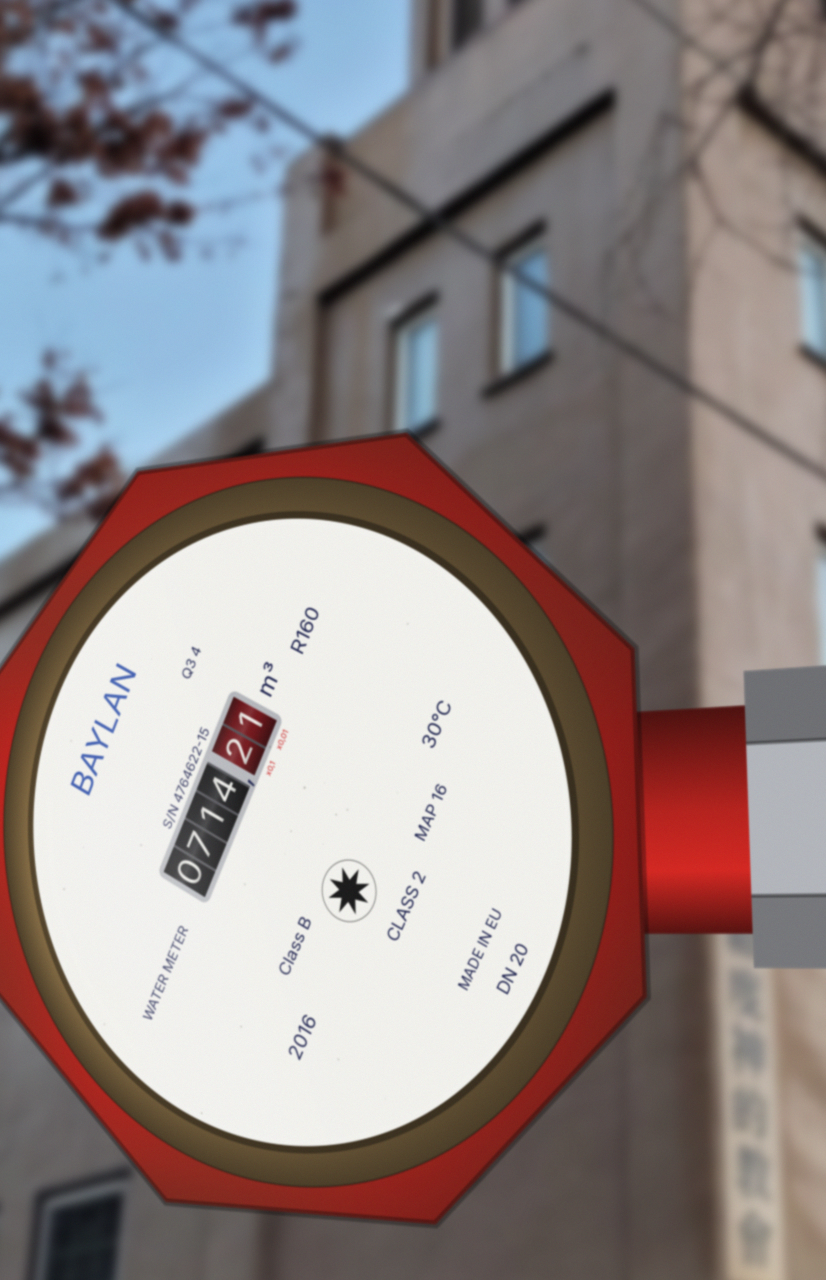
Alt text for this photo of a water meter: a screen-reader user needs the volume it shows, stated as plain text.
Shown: 714.21 m³
